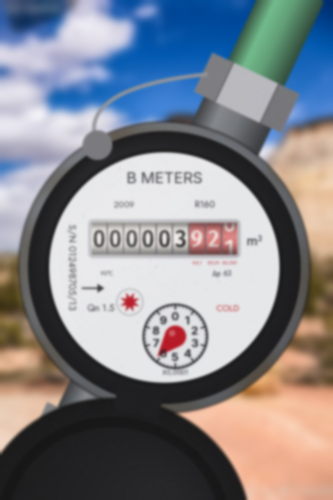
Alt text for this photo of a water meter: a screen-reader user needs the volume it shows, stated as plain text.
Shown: 3.9206 m³
